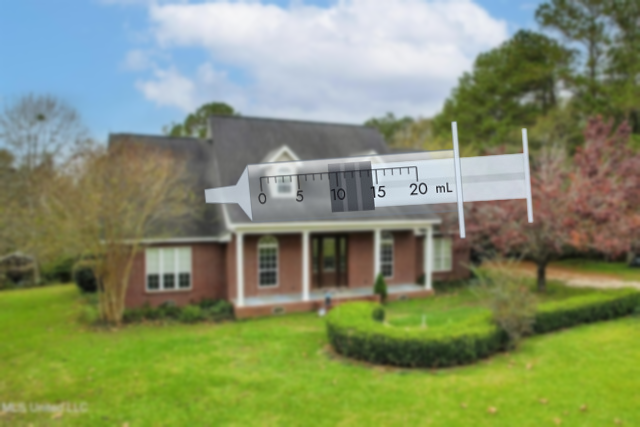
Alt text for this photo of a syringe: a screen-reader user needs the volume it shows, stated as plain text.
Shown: 9 mL
